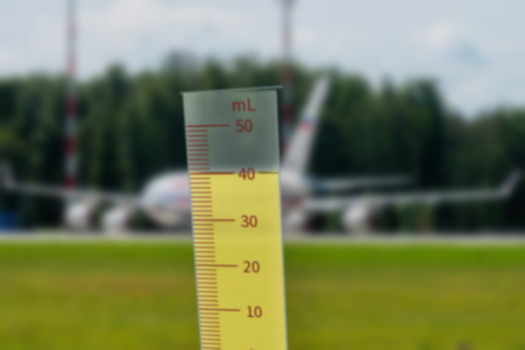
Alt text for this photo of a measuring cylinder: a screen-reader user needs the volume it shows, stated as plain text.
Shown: 40 mL
